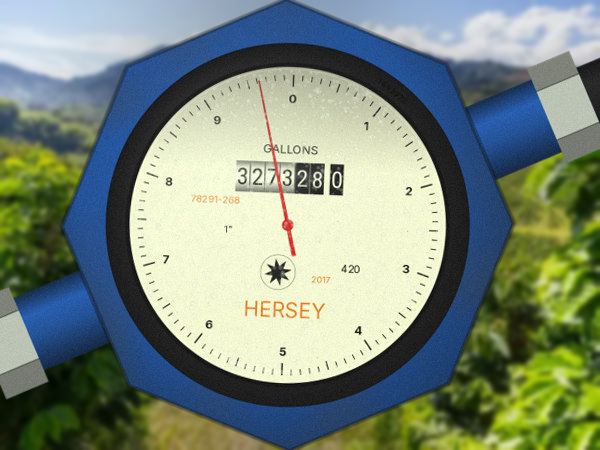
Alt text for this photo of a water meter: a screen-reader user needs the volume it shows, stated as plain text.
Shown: 3273279.6 gal
